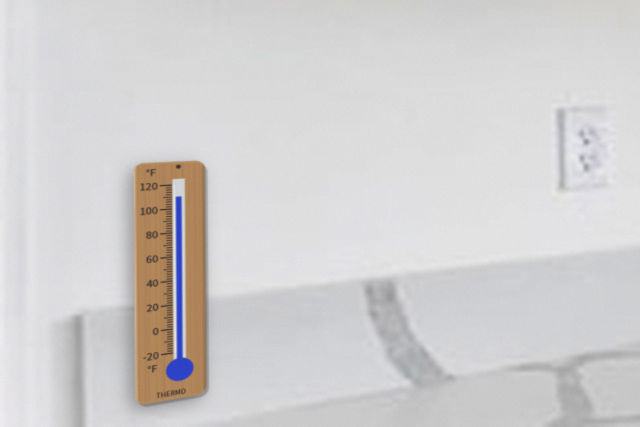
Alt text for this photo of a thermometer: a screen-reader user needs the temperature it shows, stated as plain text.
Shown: 110 °F
